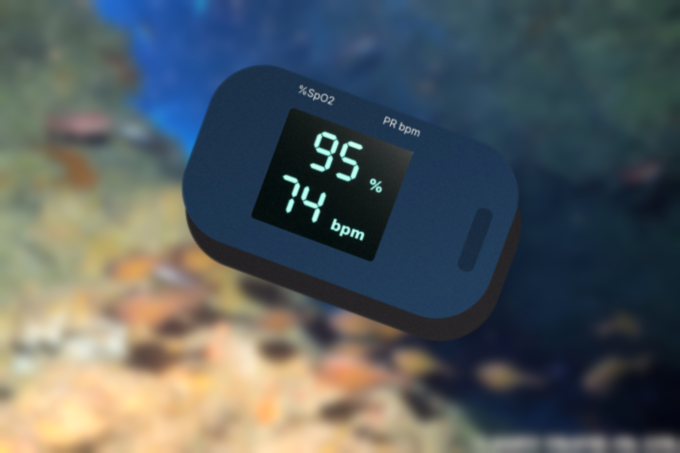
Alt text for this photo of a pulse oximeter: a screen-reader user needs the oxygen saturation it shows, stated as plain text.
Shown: 95 %
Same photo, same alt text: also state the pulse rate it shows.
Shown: 74 bpm
